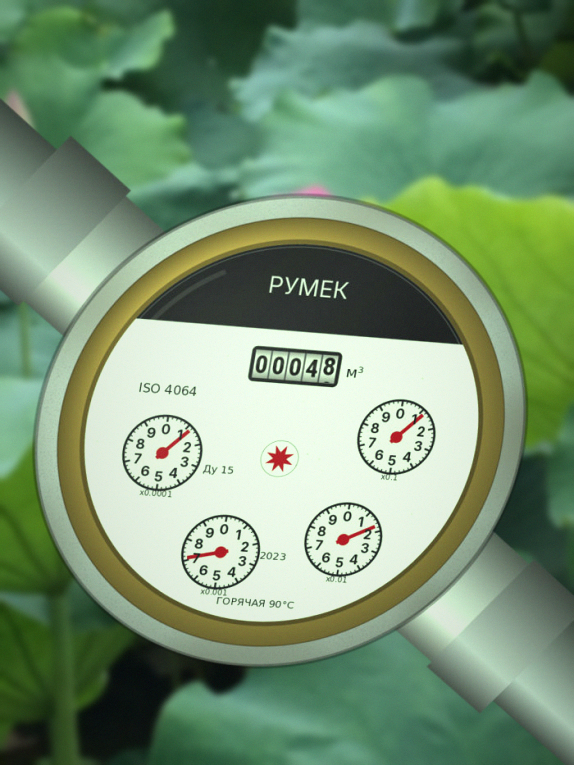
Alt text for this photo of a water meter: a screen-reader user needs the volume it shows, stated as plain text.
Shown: 48.1171 m³
